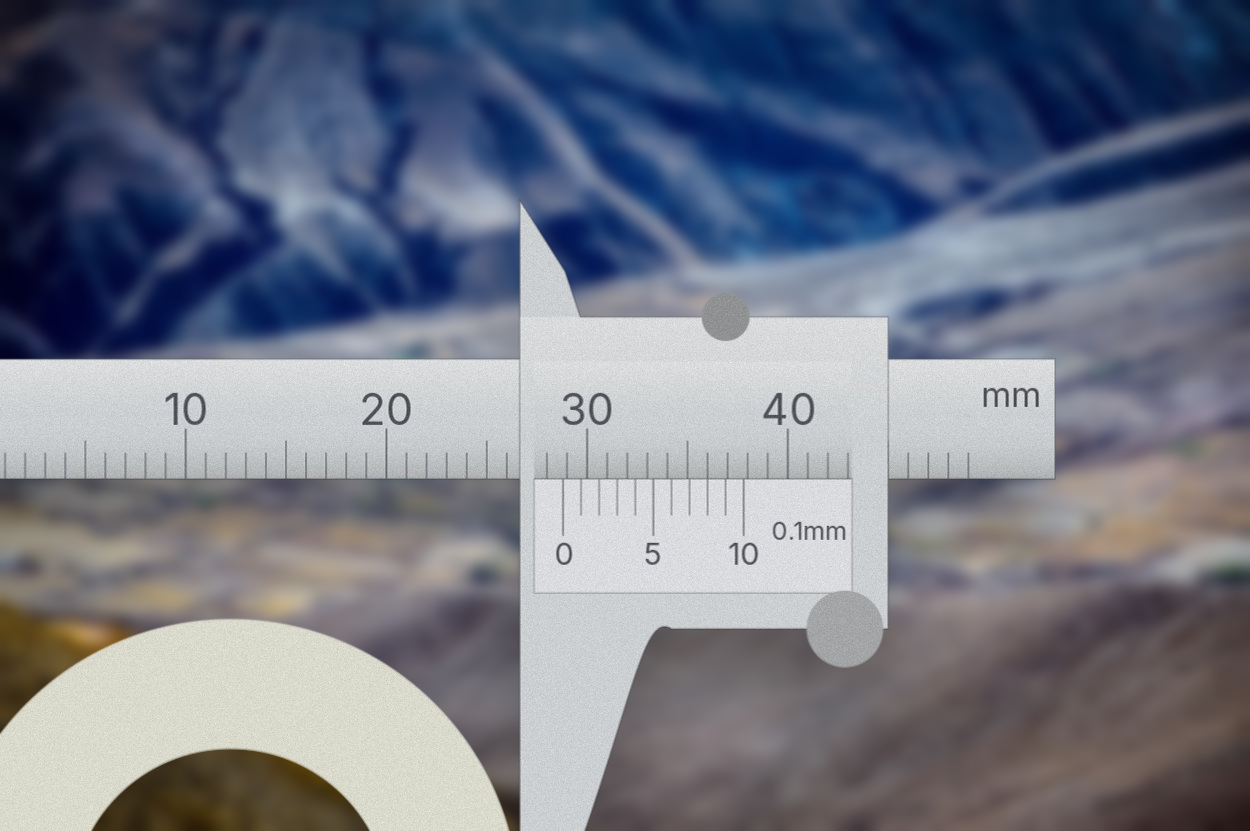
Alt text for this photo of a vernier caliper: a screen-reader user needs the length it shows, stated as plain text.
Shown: 28.8 mm
